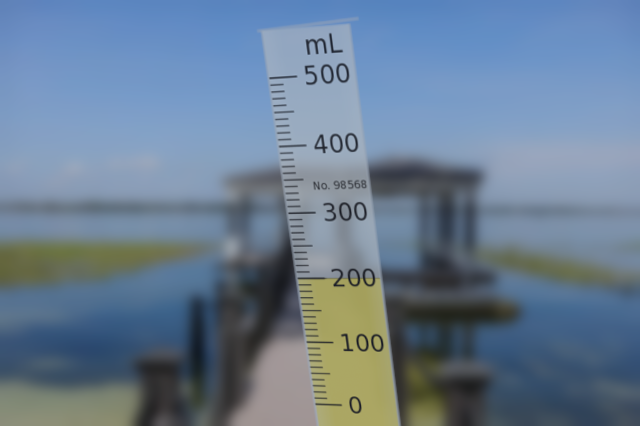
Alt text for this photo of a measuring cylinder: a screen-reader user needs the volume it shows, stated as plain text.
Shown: 200 mL
